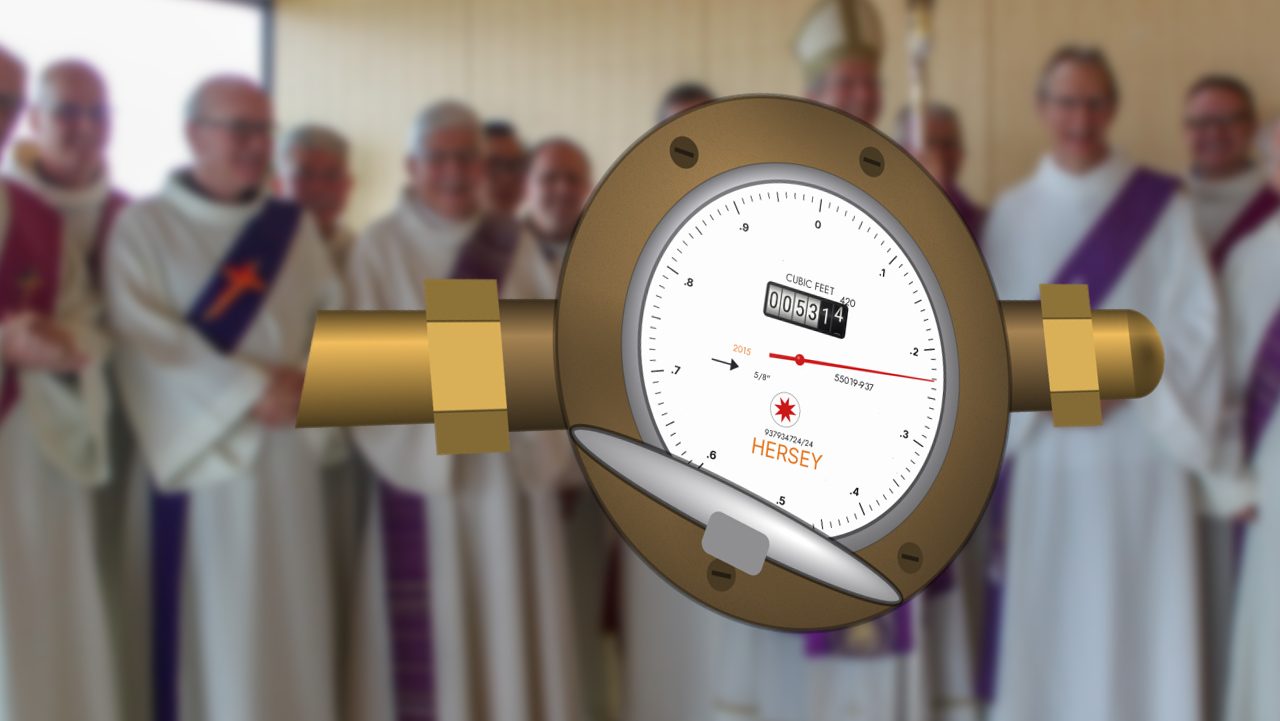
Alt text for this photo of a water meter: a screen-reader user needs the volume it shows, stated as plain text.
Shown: 5314.23 ft³
